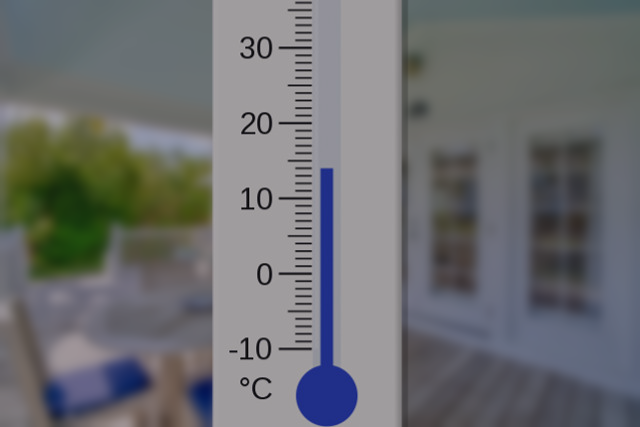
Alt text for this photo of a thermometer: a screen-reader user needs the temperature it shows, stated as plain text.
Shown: 14 °C
